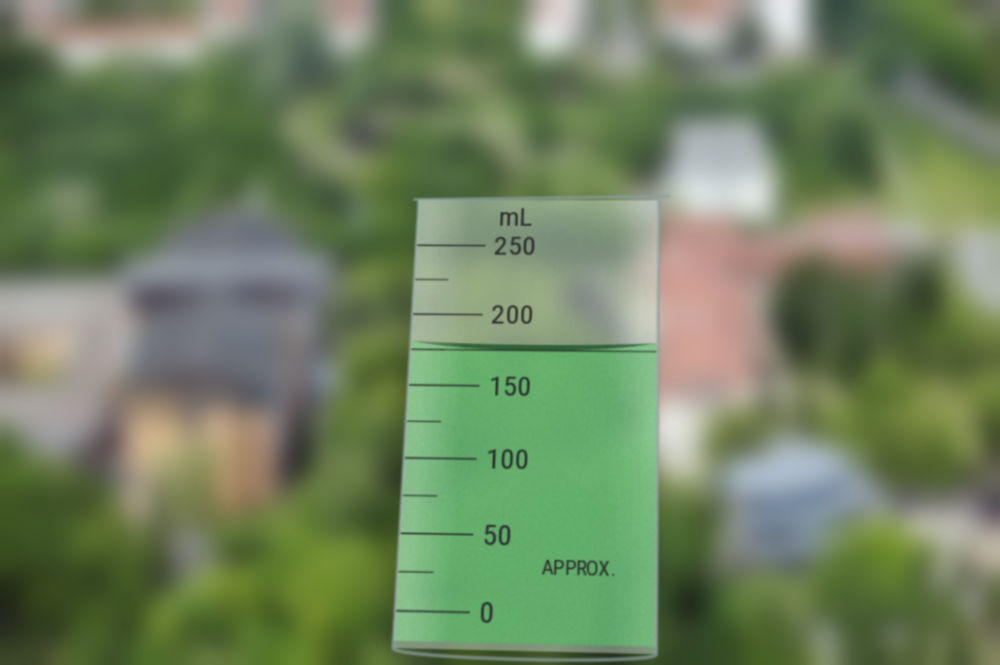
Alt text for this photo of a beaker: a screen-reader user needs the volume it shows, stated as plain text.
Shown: 175 mL
